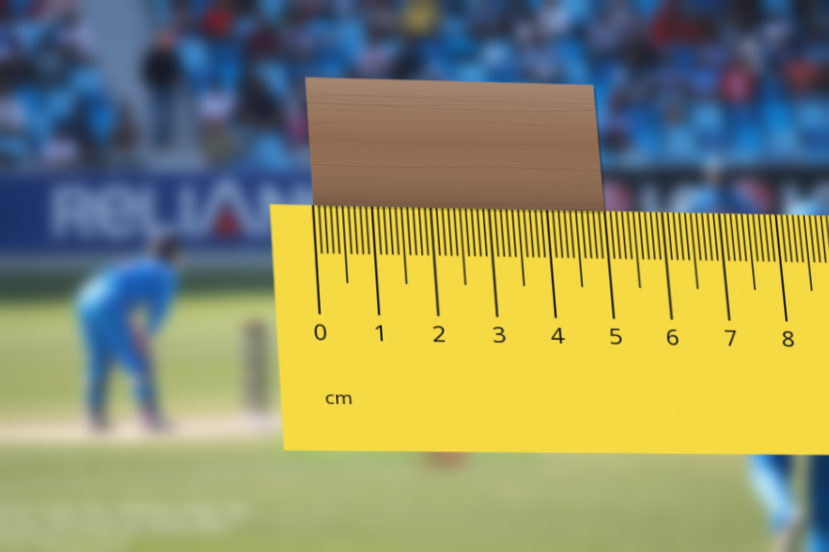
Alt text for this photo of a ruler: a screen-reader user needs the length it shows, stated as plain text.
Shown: 5 cm
